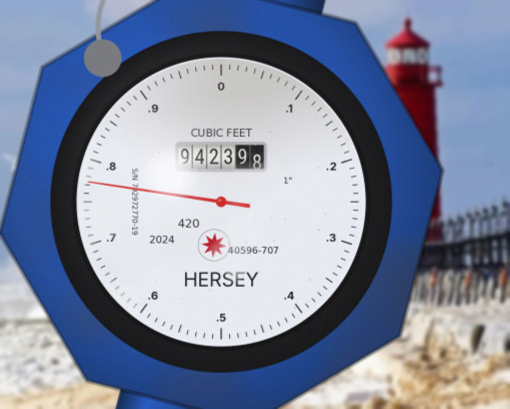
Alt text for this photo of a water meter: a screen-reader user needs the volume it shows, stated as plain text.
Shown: 942397.77 ft³
